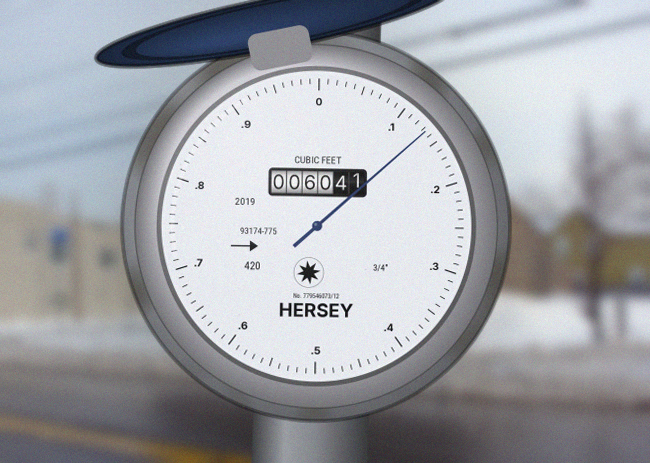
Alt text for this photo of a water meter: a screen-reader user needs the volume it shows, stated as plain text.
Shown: 6041.13 ft³
